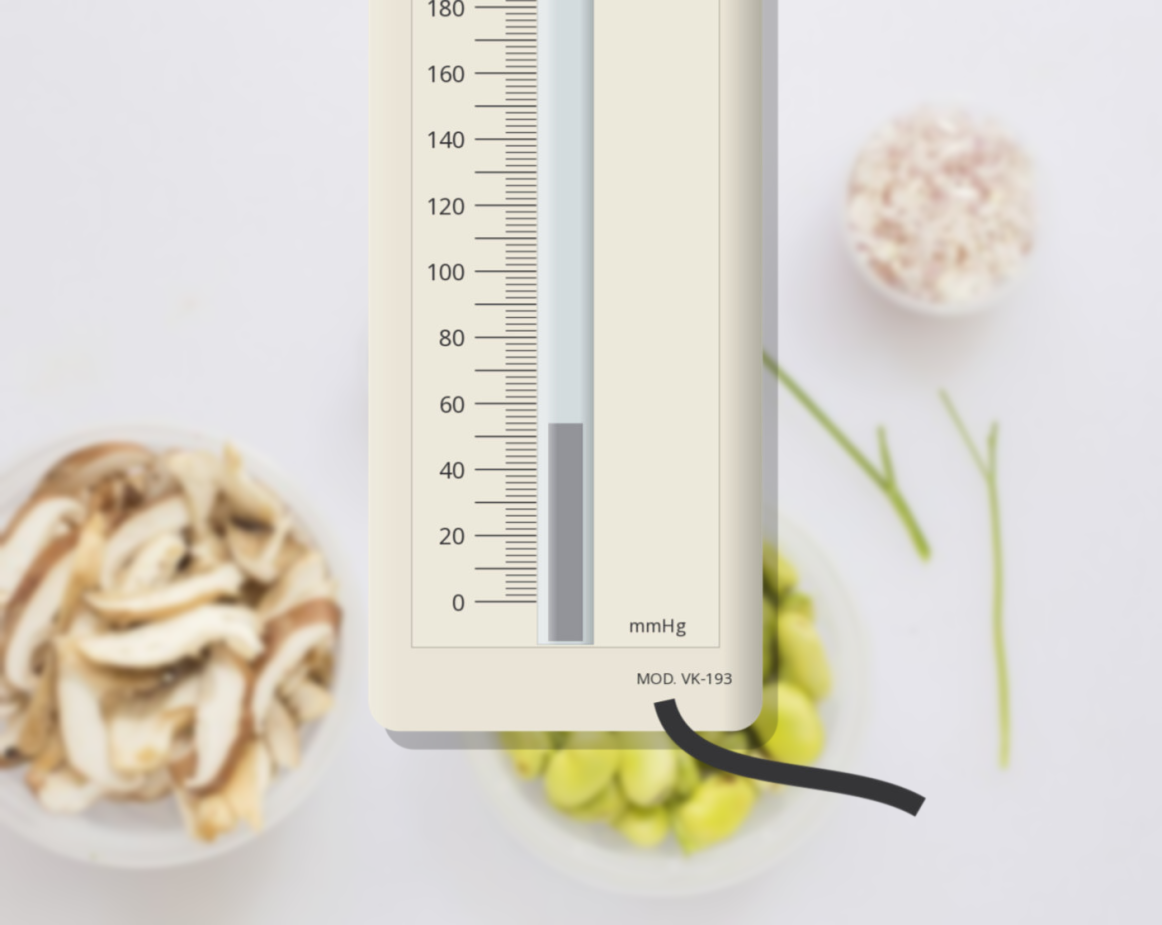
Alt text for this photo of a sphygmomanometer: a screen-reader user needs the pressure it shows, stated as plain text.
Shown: 54 mmHg
